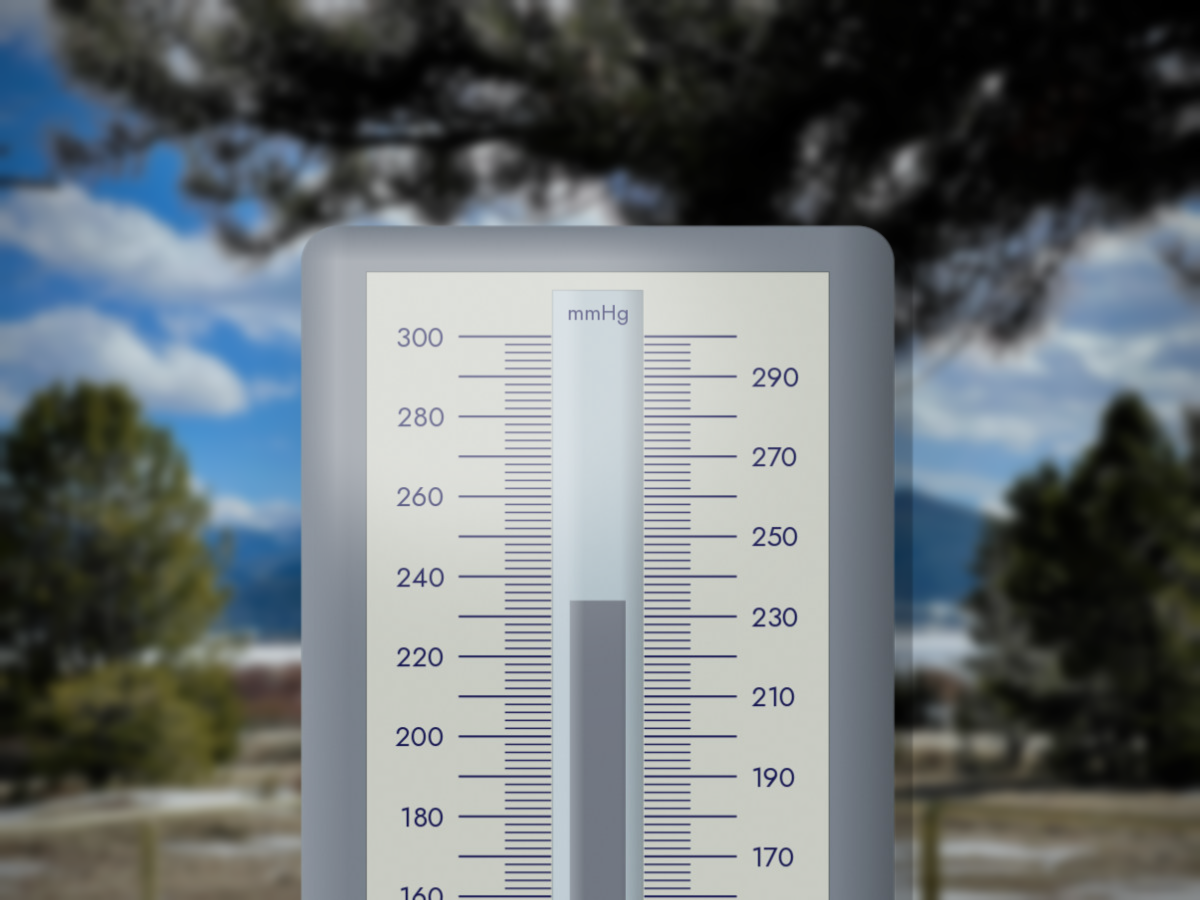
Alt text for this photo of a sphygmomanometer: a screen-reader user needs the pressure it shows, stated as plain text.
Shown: 234 mmHg
